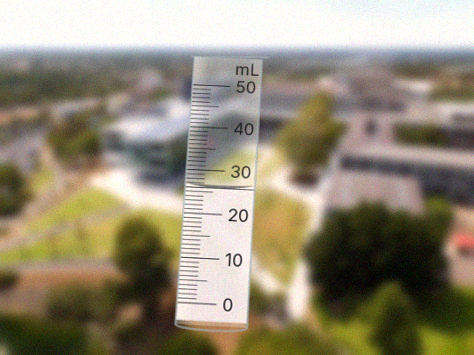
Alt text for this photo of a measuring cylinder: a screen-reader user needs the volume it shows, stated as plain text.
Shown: 26 mL
